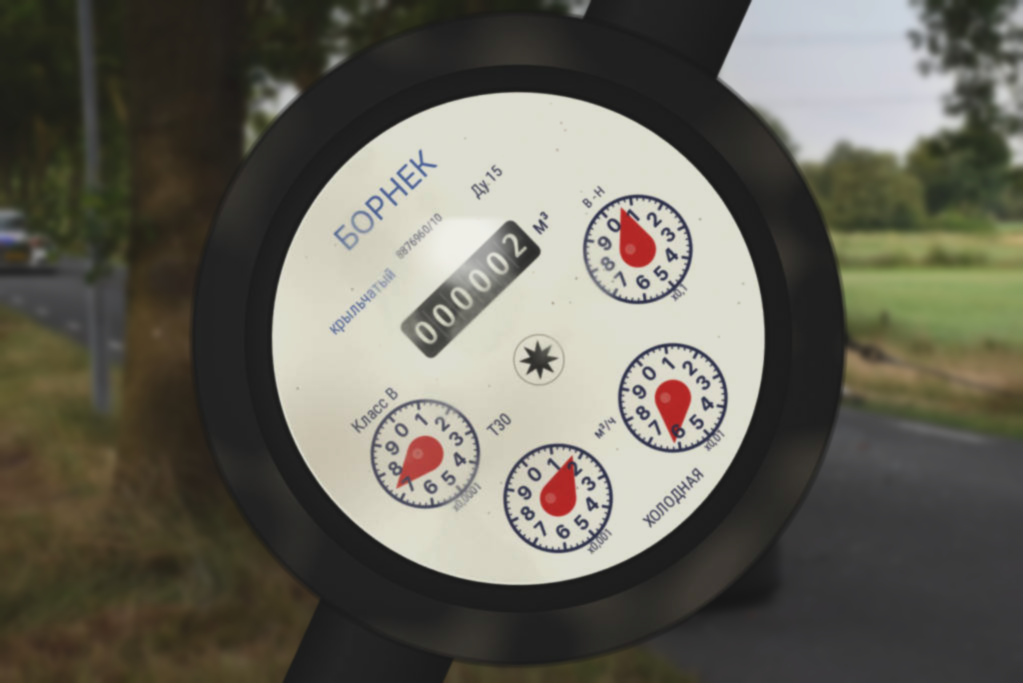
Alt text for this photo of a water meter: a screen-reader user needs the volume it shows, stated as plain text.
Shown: 2.0617 m³
